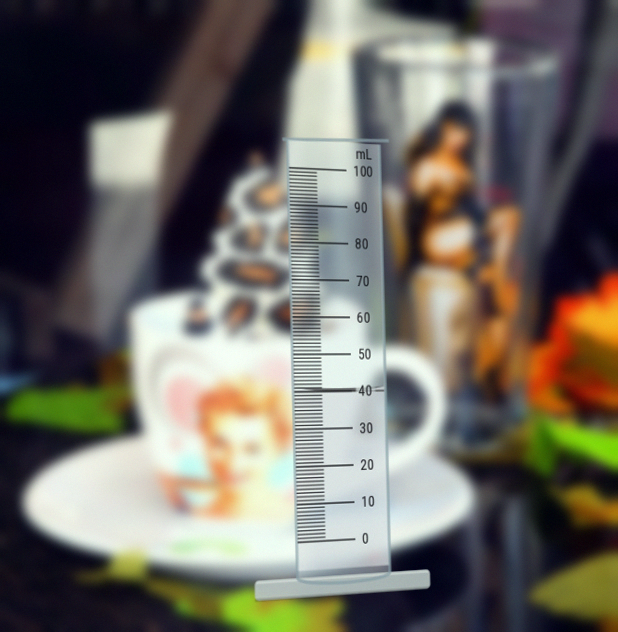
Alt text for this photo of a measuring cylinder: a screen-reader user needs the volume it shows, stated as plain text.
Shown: 40 mL
